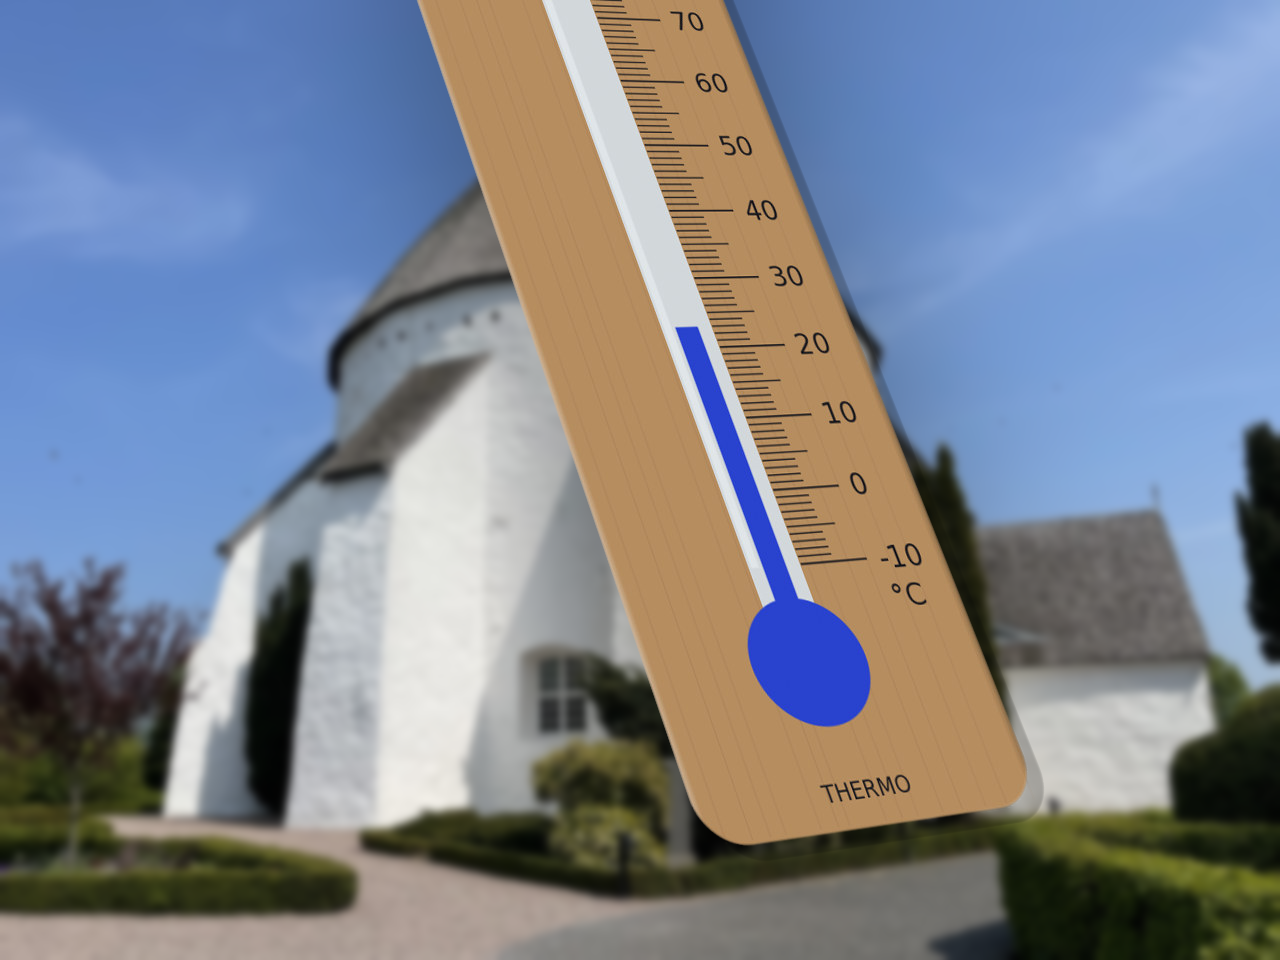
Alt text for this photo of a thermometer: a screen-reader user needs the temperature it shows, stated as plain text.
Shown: 23 °C
